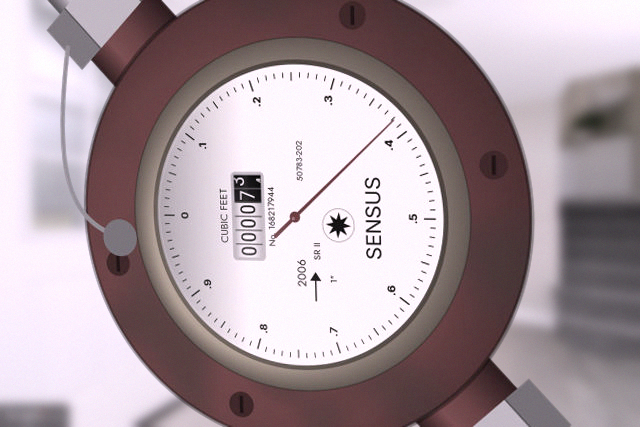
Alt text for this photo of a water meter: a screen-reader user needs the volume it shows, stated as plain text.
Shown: 73.38 ft³
